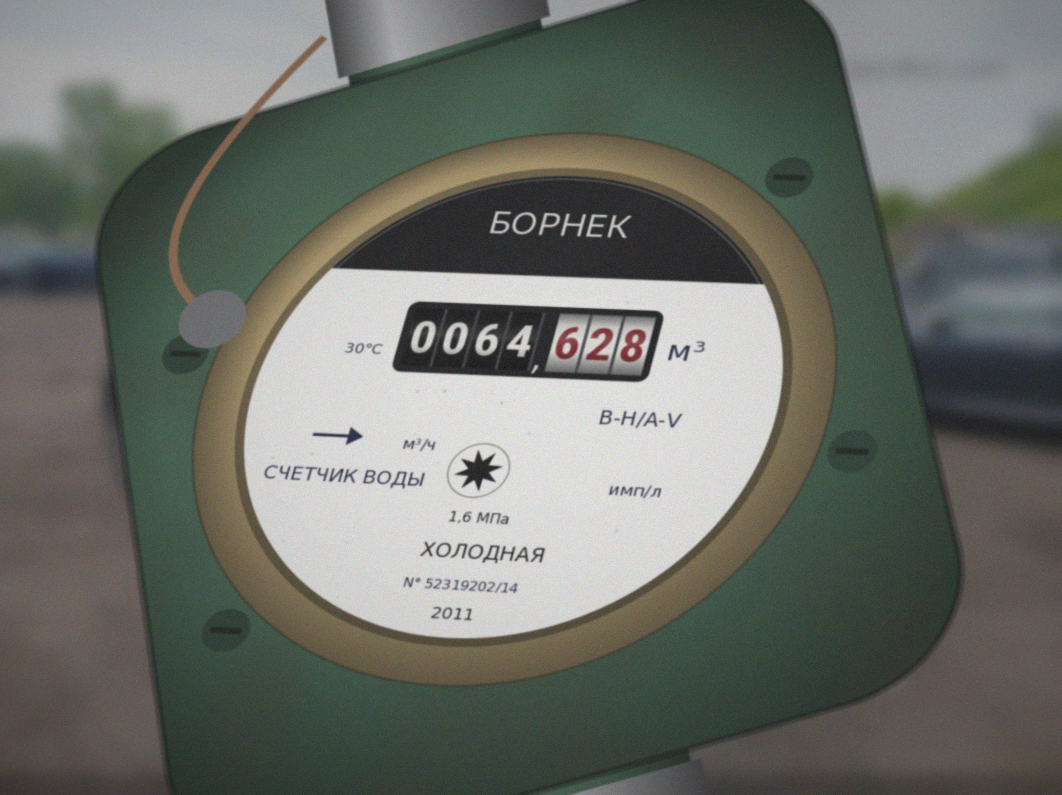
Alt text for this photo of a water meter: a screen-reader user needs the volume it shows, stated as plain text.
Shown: 64.628 m³
